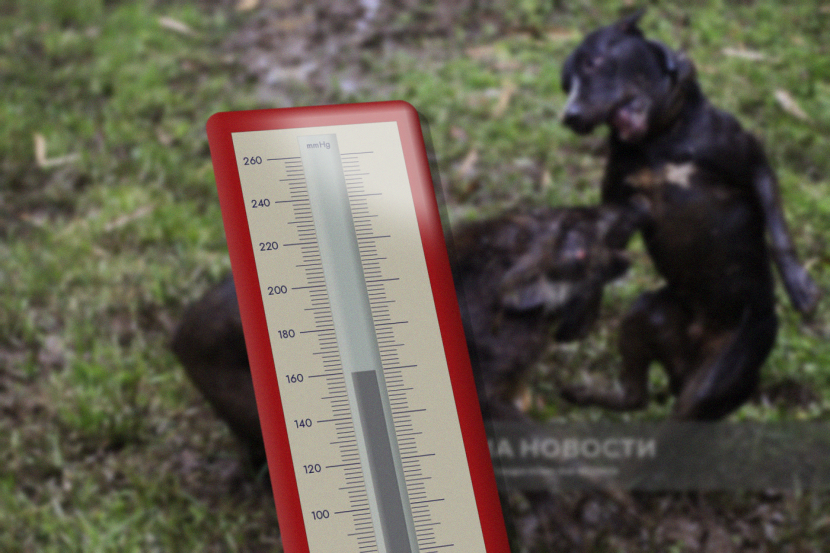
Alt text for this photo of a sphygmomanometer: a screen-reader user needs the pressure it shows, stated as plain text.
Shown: 160 mmHg
